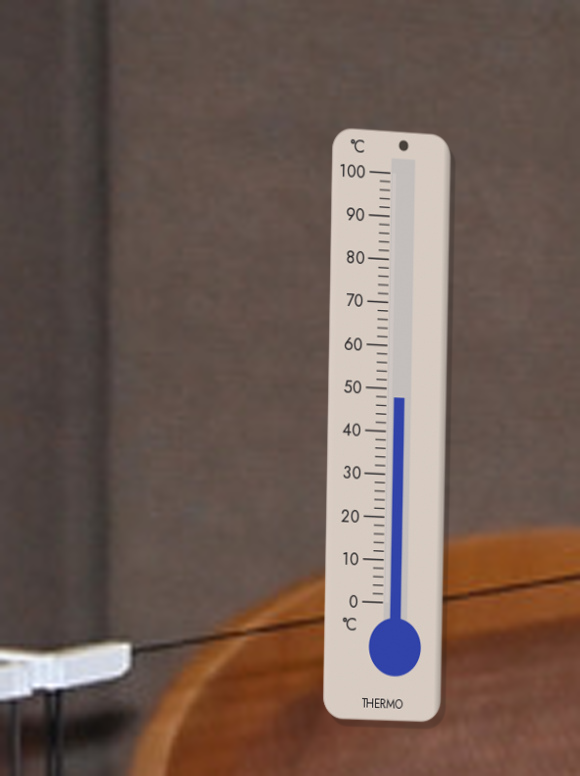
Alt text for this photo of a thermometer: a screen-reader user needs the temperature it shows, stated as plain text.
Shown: 48 °C
